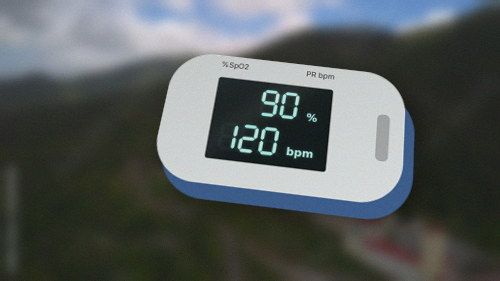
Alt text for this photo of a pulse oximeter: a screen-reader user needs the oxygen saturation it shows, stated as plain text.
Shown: 90 %
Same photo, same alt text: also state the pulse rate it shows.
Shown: 120 bpm
